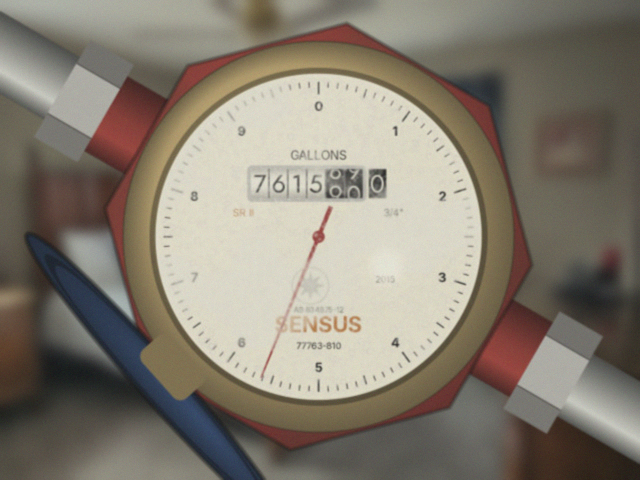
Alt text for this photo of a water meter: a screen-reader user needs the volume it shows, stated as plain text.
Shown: 7615895.6 gal
